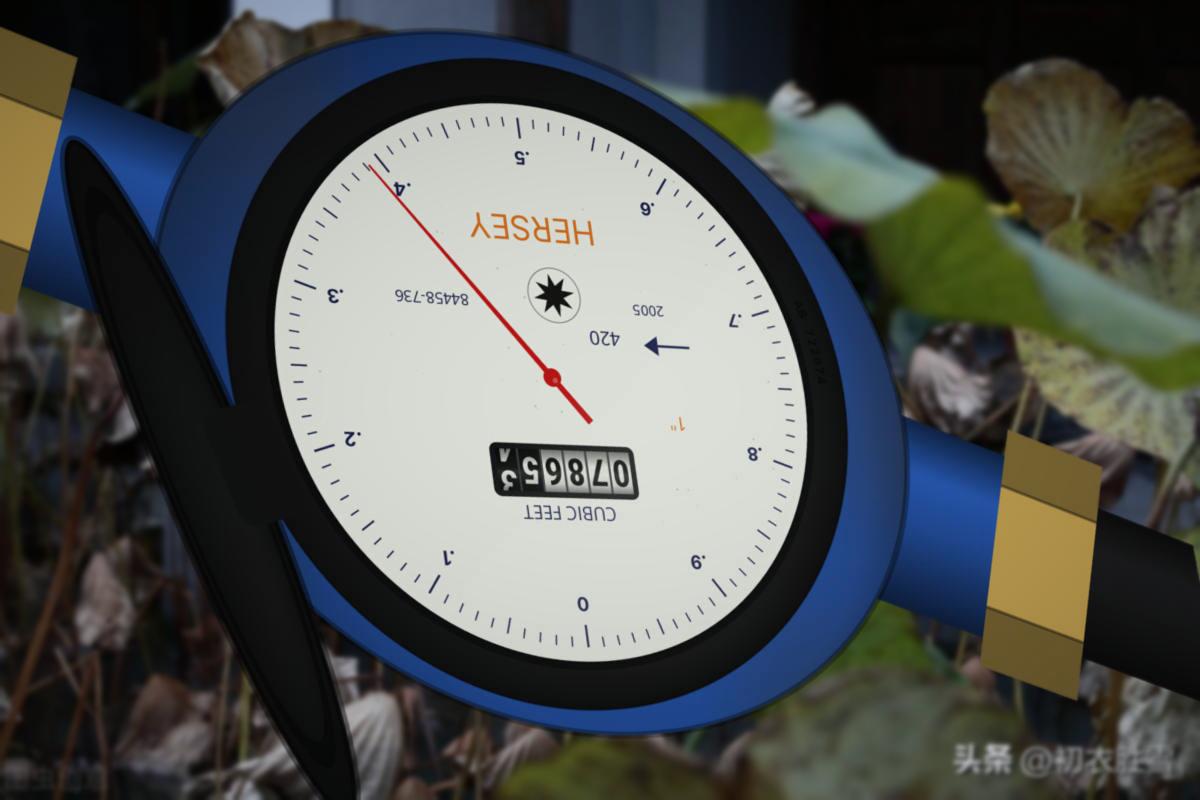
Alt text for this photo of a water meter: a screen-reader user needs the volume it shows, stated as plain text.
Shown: 78653.39 ft³
